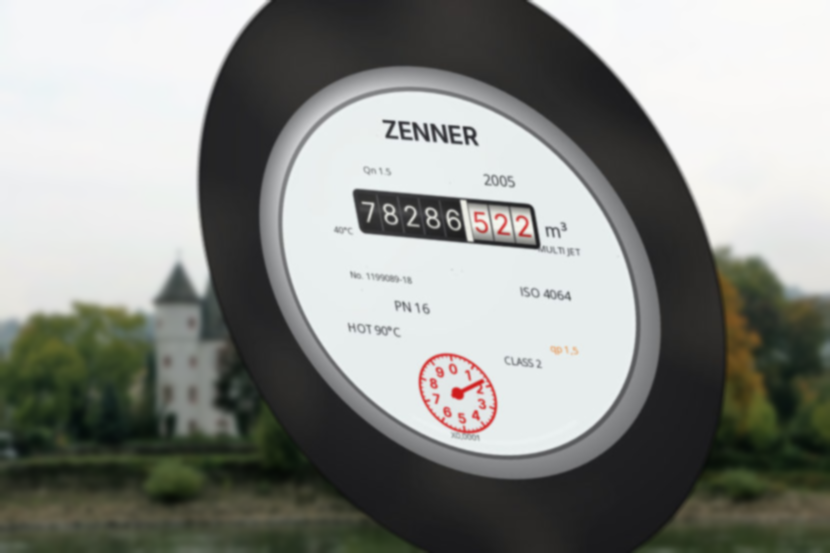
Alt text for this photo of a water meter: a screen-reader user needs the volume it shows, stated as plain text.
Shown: 78286.5221 m³
